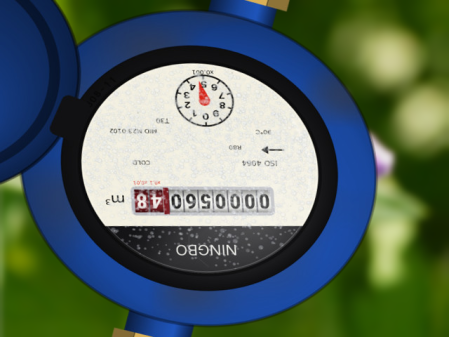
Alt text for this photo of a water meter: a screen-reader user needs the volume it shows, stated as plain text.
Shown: 560.484 m³
